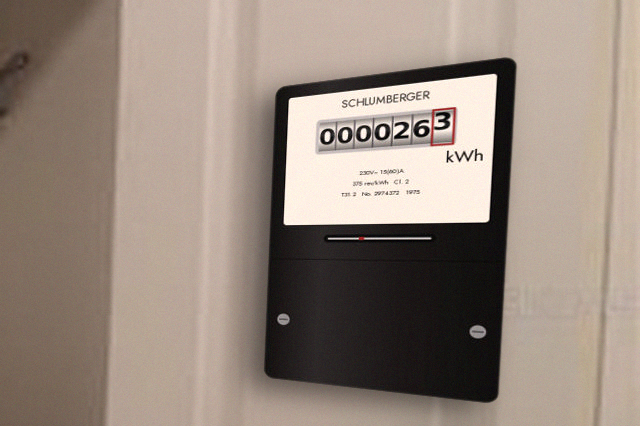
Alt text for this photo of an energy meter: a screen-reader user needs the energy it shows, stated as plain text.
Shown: 26.3 kWh
